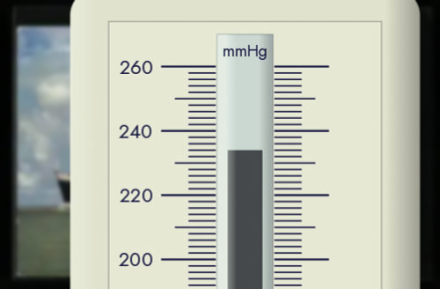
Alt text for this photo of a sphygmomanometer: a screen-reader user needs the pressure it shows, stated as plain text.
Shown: 234 mmHg
